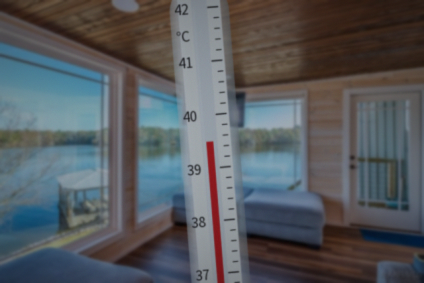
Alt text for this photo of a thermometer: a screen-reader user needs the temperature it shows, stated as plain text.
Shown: 39.5 °C
